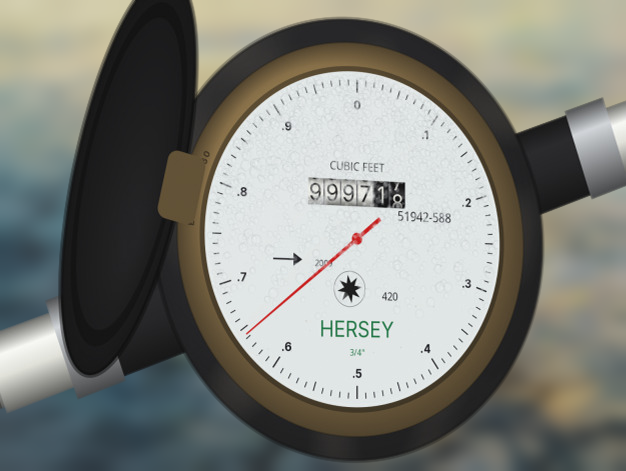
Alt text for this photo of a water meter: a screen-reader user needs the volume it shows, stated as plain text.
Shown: 999717.64 ft³
